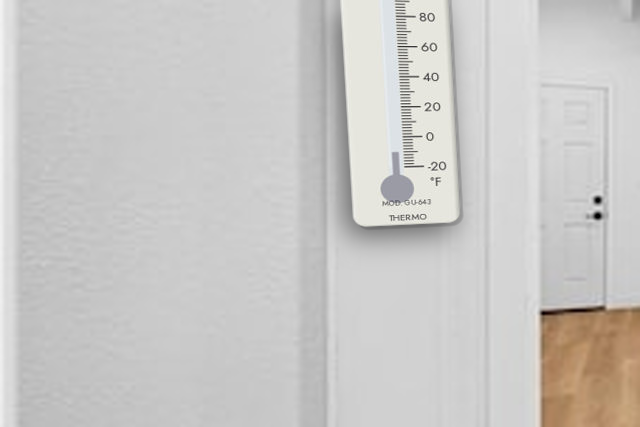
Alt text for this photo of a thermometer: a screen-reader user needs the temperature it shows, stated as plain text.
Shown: -10 °F
